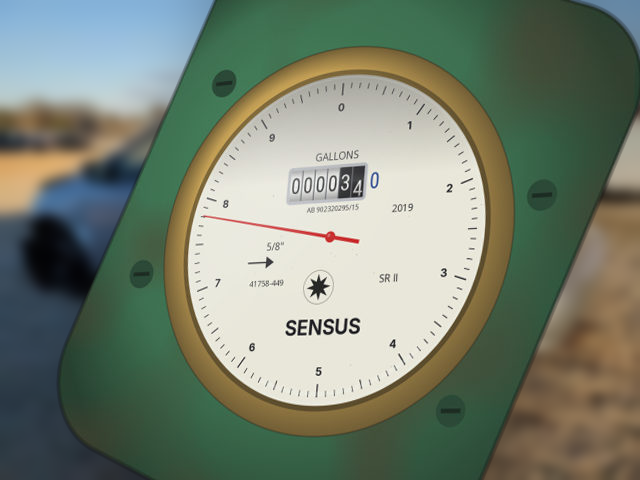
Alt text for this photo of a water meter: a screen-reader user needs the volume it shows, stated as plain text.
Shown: 337.8 gal
